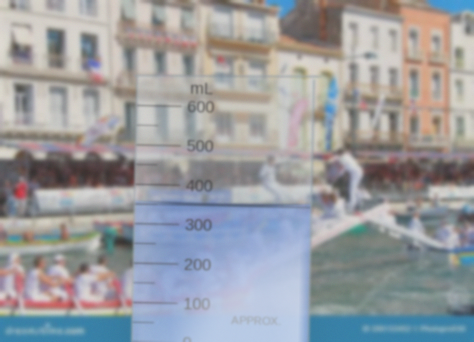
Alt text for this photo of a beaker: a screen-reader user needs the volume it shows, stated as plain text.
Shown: 350 mL
